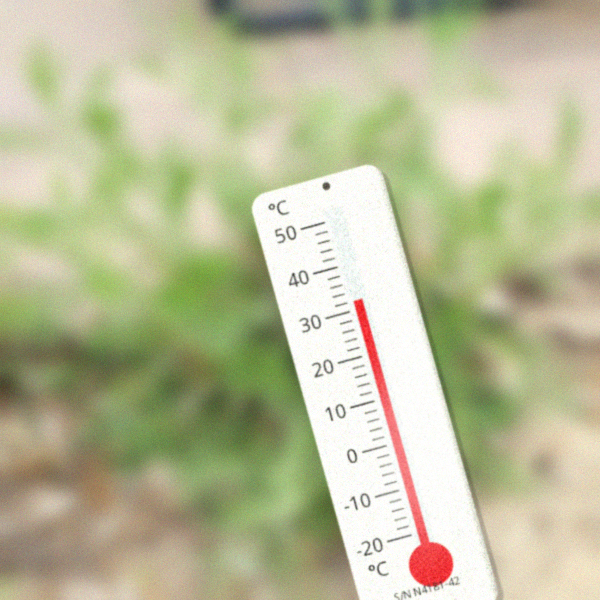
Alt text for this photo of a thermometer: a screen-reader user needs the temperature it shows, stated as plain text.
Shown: 32 °C
